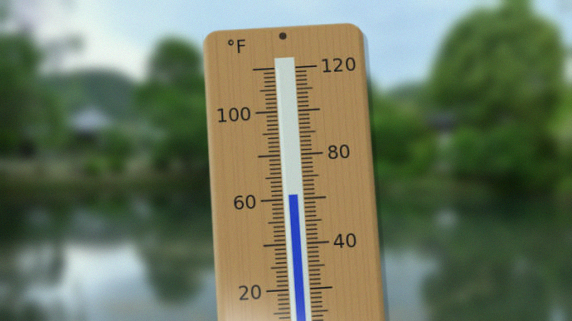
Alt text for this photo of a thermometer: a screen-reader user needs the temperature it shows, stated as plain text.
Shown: 62 °F
